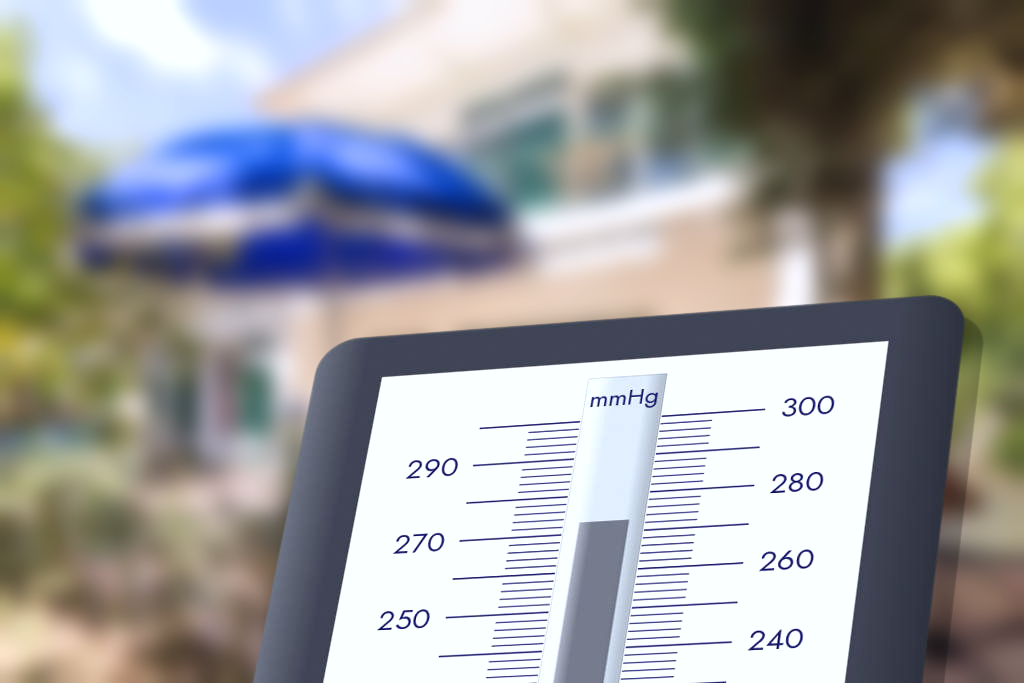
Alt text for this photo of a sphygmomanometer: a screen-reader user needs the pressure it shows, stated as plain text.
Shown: 273 mmHg
